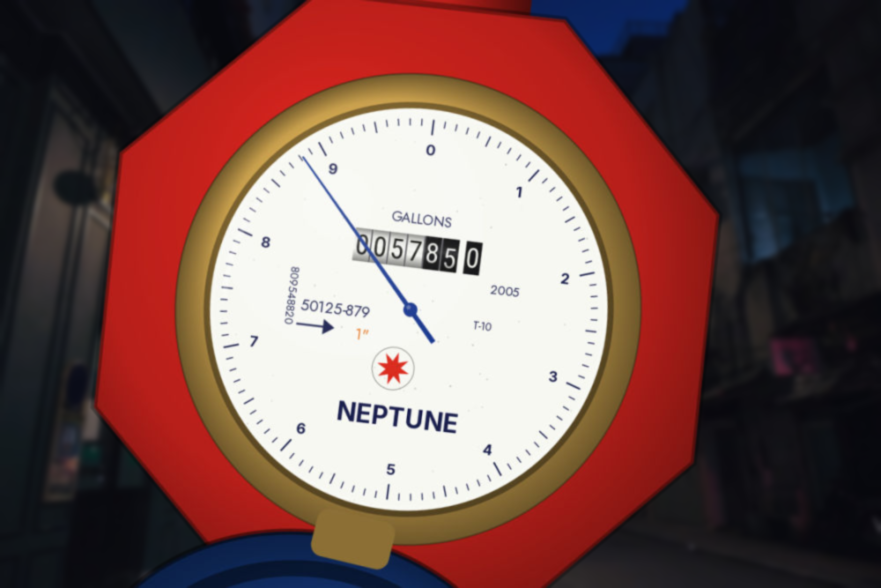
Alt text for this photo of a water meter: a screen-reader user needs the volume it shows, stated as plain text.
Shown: 57848.8 gal
